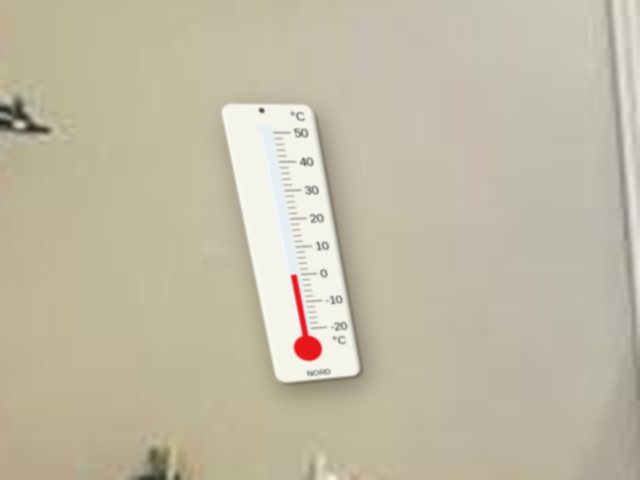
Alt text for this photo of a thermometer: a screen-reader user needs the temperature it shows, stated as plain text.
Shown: 0 °C
